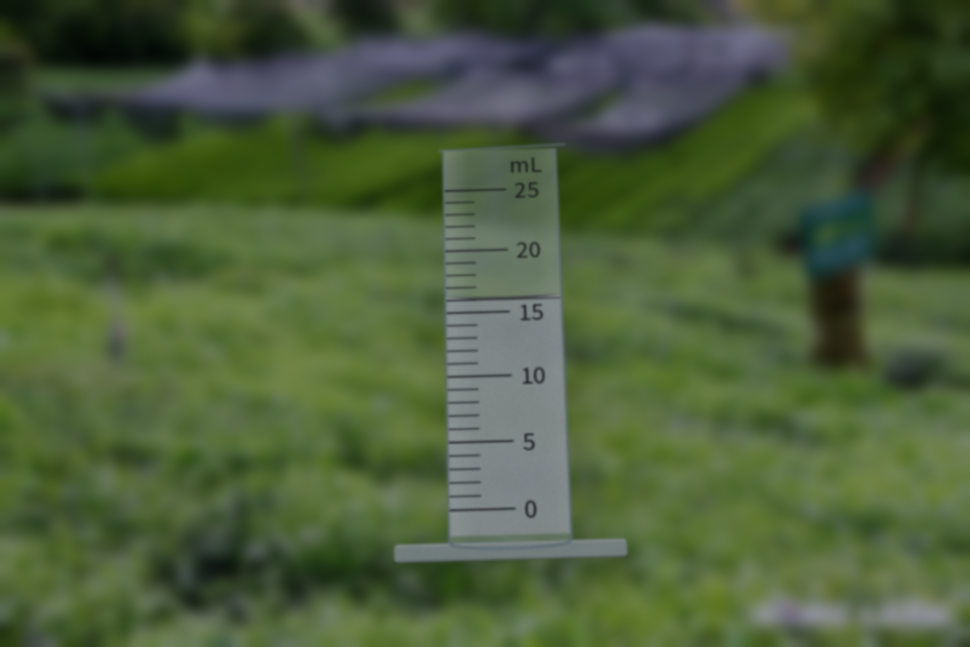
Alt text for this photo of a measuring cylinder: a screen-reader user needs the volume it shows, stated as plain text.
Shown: 16 mL
